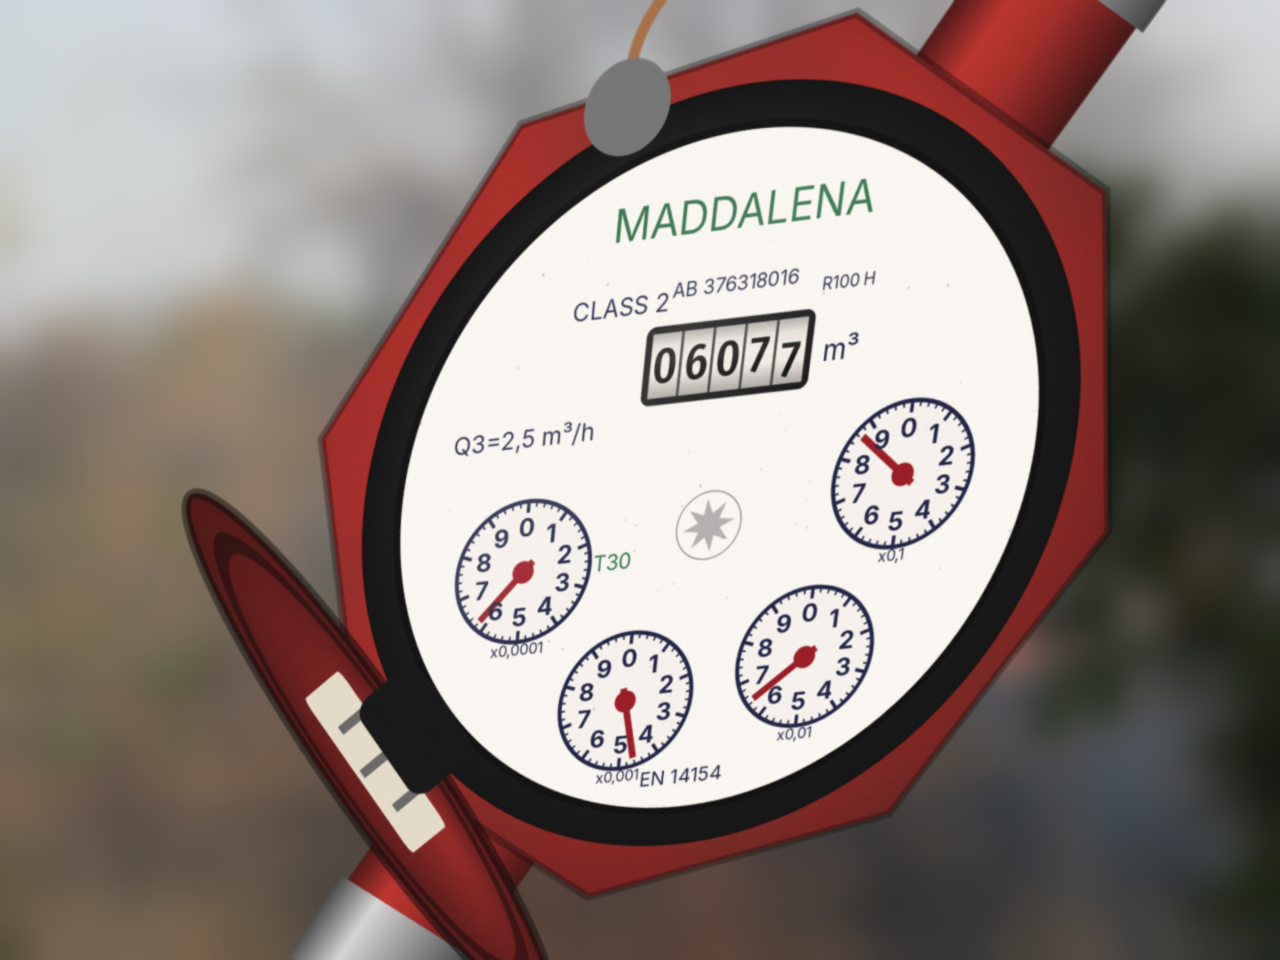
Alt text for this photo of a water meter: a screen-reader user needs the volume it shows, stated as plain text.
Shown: 6076.8646 m³
